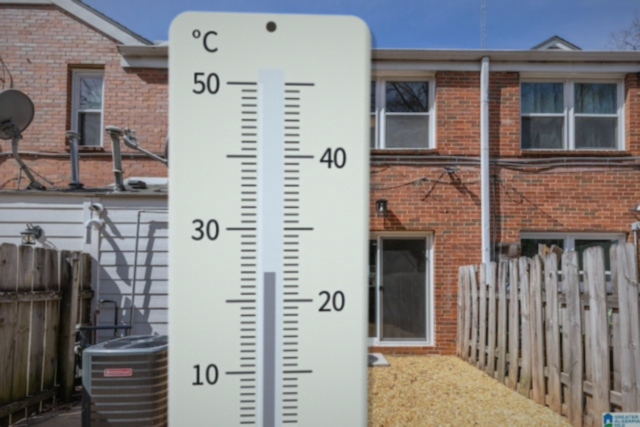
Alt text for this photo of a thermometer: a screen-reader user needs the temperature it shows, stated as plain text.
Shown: 24 °C
